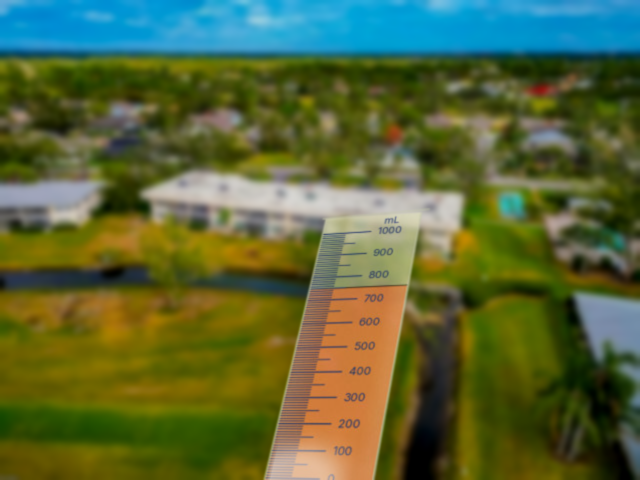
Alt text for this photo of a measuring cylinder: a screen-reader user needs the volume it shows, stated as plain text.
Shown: 750 mL
